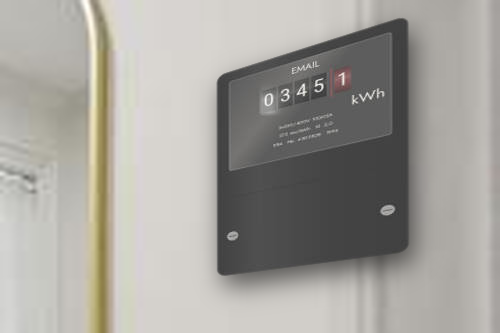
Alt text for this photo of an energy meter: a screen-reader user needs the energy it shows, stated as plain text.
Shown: 345.1 kWh
